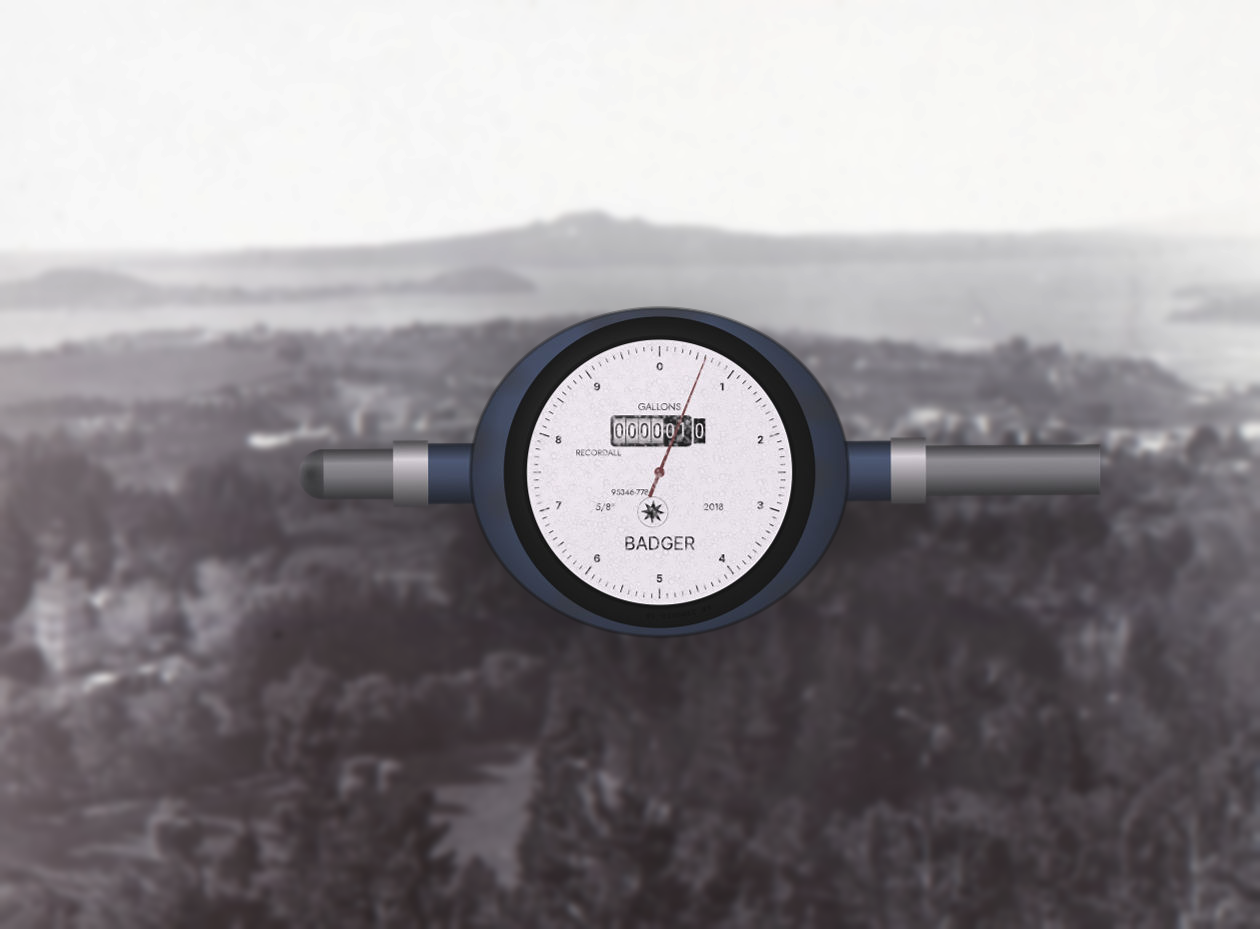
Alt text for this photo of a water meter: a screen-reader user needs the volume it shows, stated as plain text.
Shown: 10.6 gal
